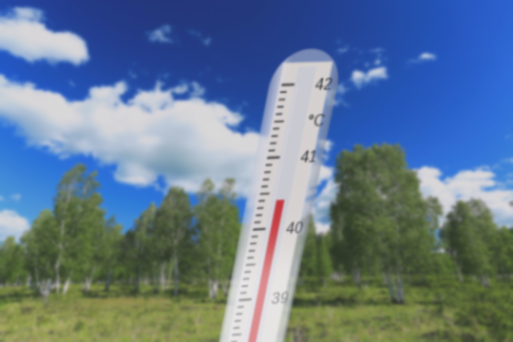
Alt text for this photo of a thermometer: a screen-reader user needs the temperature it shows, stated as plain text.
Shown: 40.4 °C
